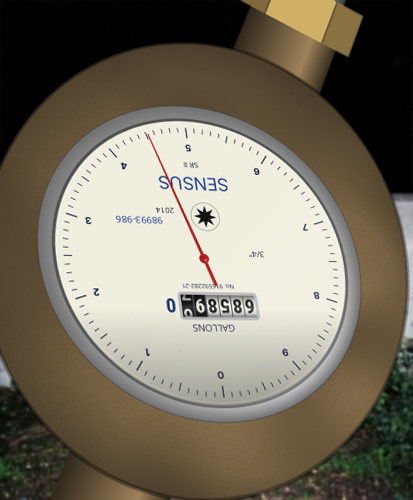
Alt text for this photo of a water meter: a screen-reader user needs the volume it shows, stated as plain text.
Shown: 6858964.5 gal
